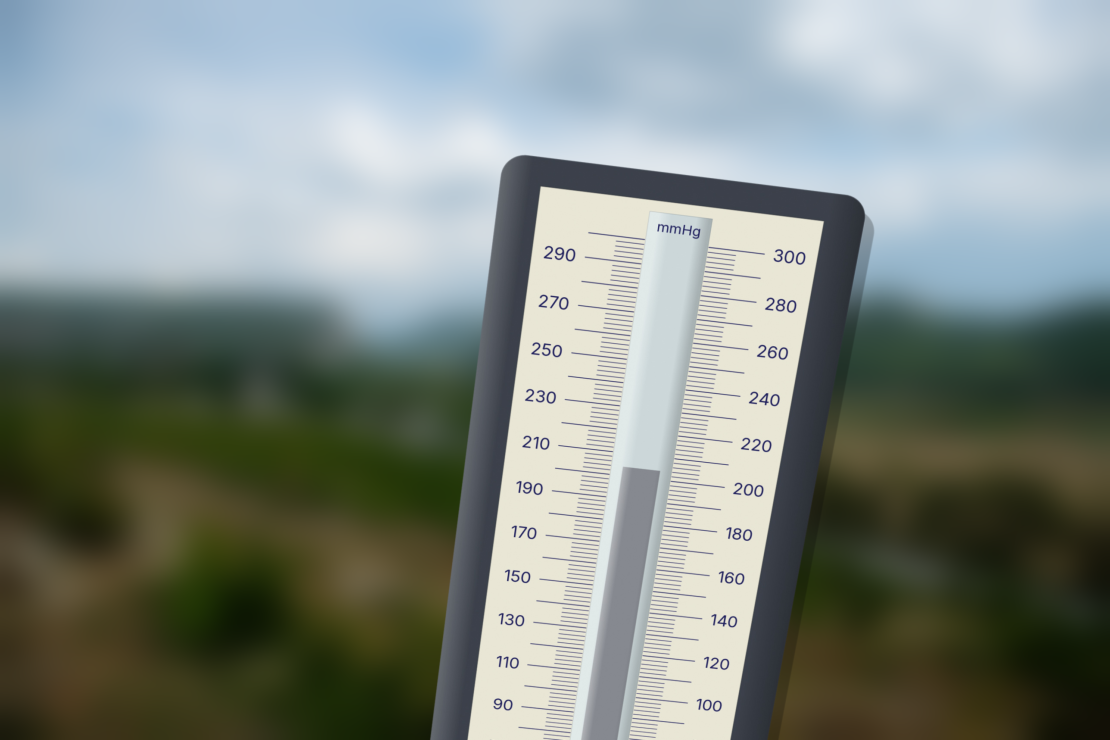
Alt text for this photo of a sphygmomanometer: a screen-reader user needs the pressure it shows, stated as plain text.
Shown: 204 mmHg
